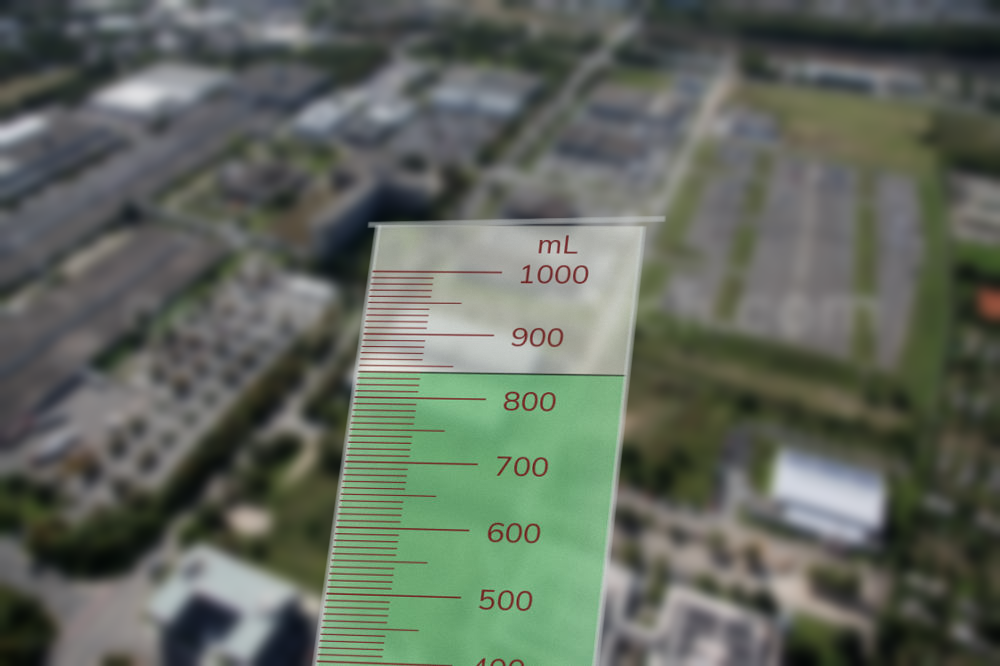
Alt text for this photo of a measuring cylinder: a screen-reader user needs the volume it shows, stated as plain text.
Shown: 840 mL
